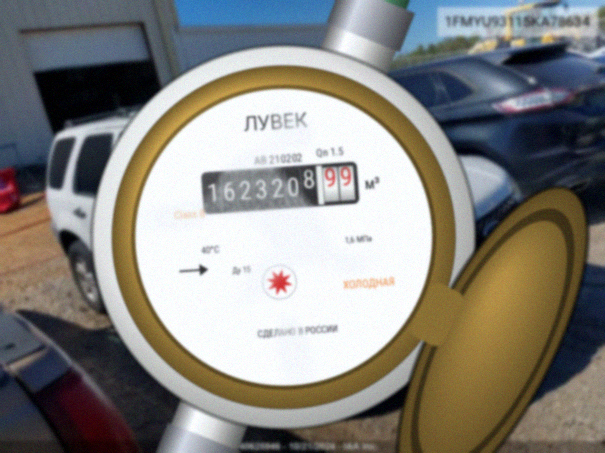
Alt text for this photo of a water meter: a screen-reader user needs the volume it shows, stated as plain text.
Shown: 1623208.99 m³
